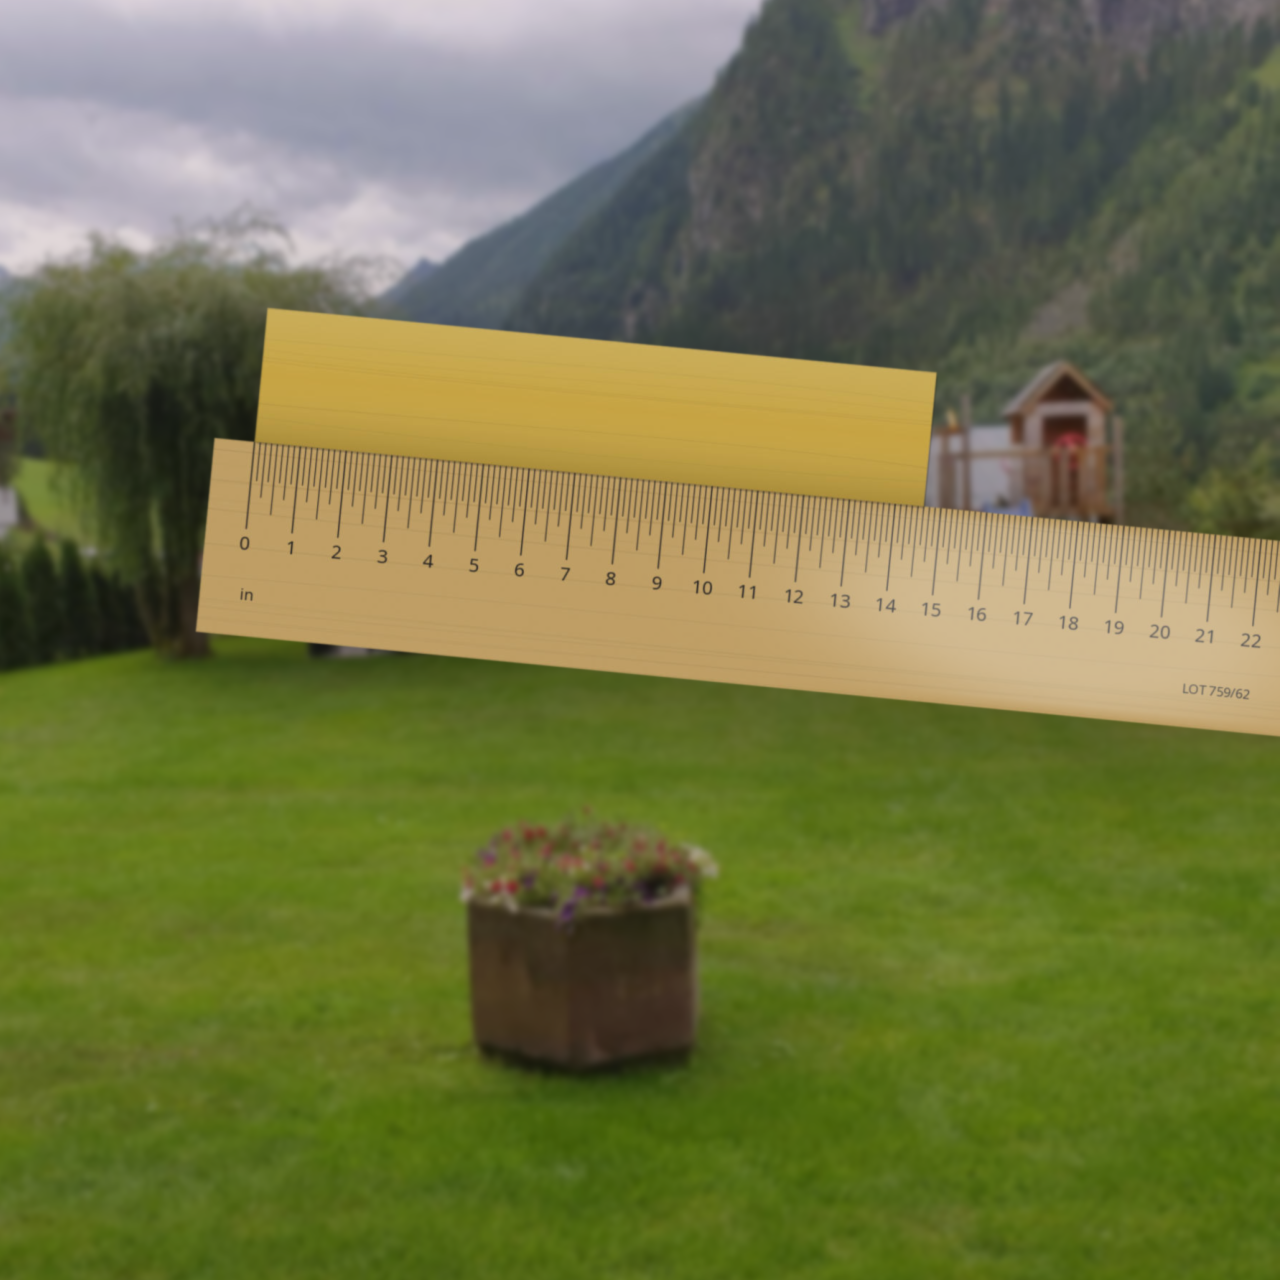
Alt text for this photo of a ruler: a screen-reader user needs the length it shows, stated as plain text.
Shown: 14.625 in
